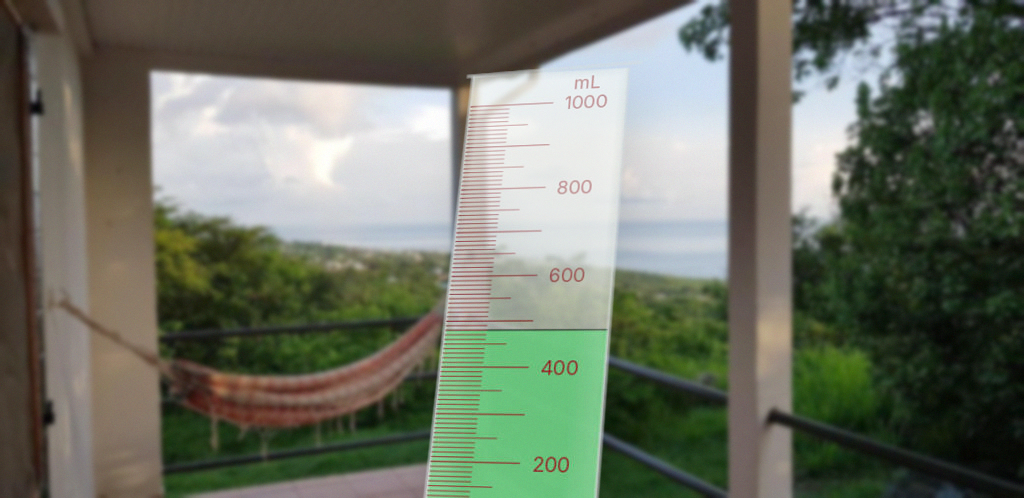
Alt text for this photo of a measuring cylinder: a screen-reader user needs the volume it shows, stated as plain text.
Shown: 480 mL
